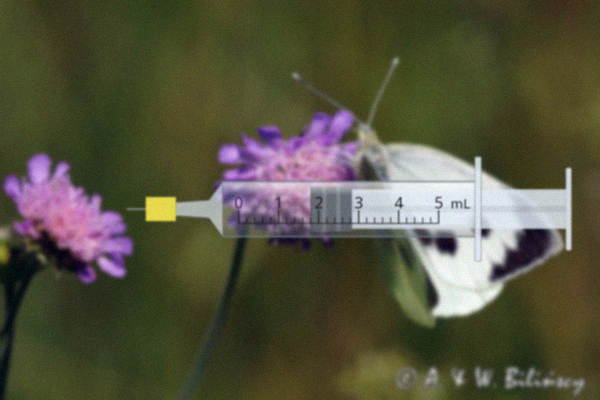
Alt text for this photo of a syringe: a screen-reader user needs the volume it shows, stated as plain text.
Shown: 1.8 mL
